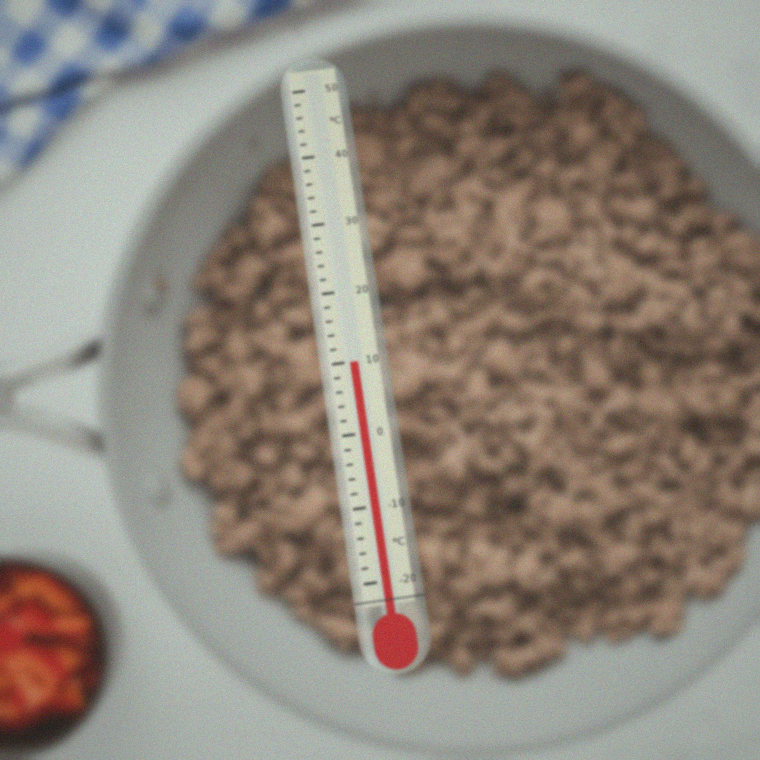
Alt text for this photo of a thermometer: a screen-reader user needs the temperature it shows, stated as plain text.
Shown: 10 °C
